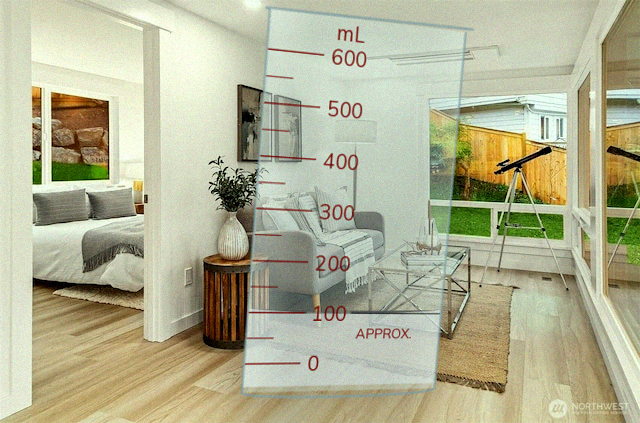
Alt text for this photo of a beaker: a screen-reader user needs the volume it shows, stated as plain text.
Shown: 100 mL
